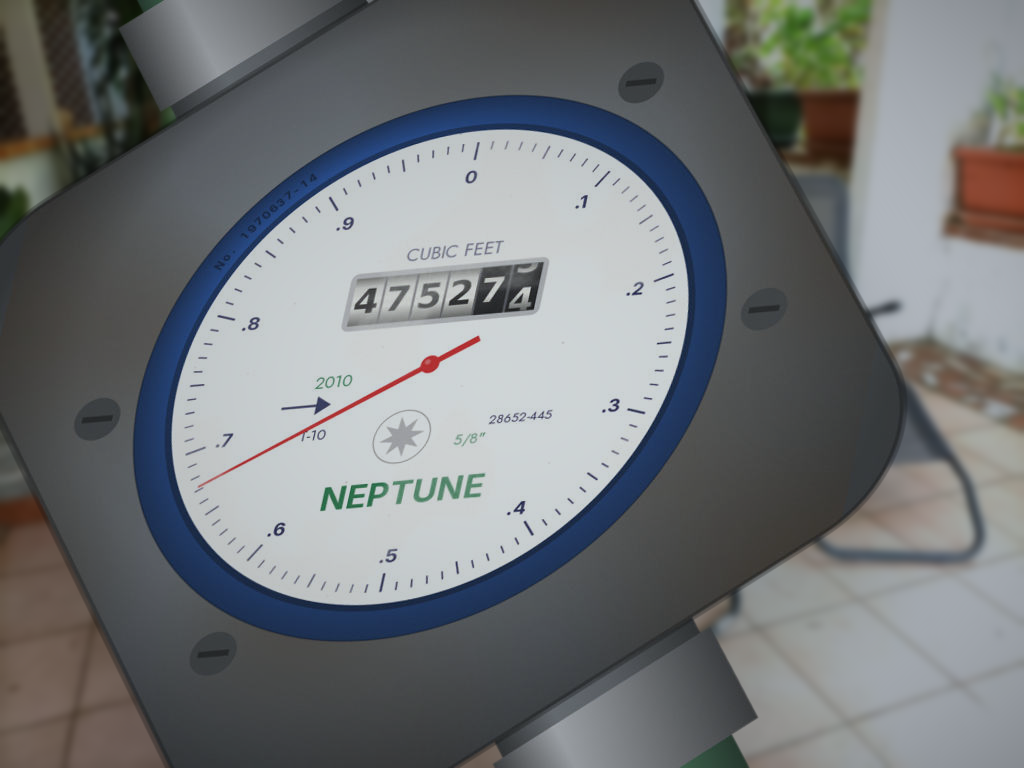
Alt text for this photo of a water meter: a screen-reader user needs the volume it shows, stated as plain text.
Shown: 475273.67 ft³
